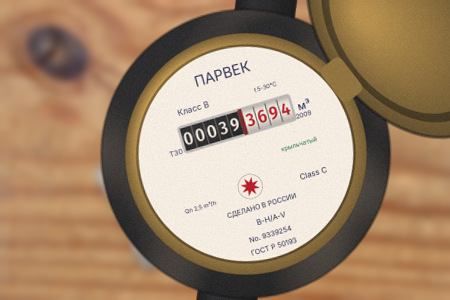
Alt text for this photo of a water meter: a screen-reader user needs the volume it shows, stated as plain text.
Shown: 39.3694 m³
